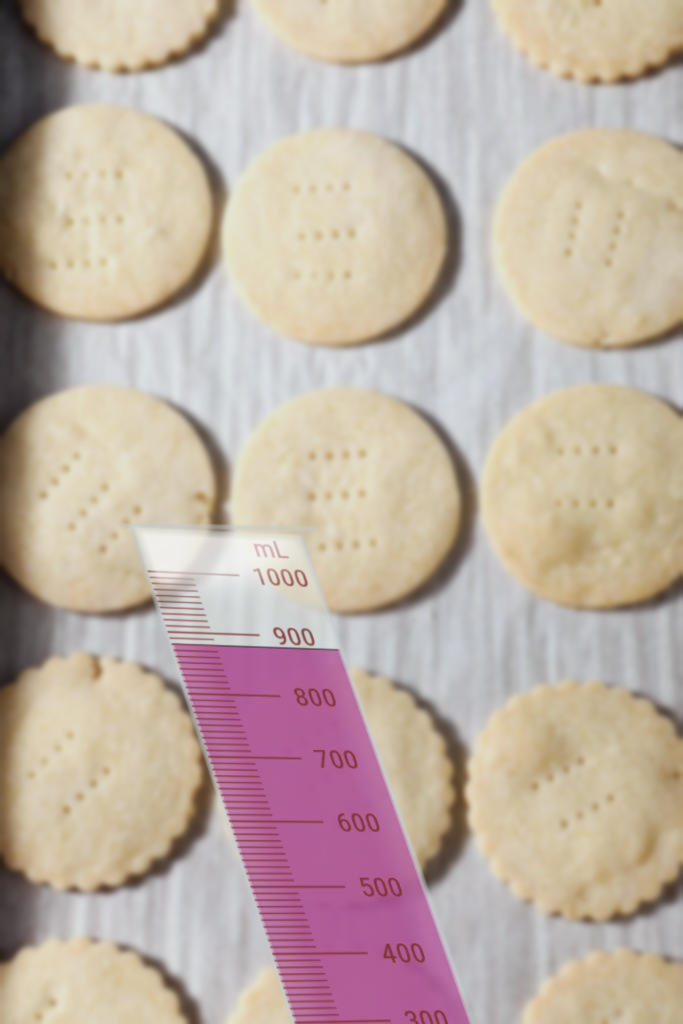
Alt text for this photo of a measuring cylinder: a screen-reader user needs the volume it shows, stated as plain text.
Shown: 880 mL
